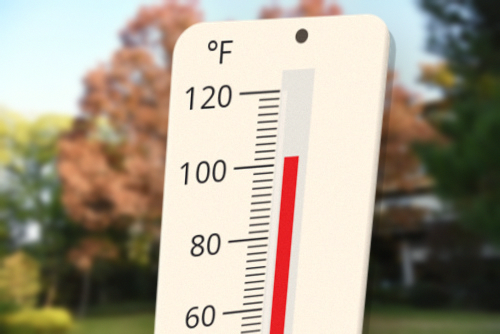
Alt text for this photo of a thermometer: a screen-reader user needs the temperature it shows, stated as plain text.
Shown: 102 °F
